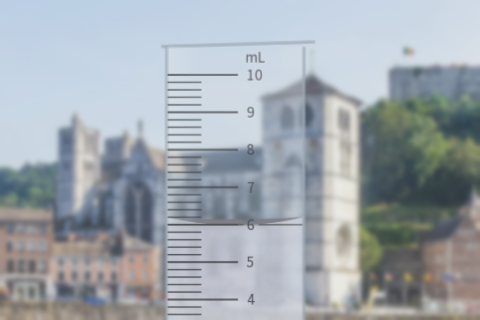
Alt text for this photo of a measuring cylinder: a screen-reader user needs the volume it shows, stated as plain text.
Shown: 6 mL
